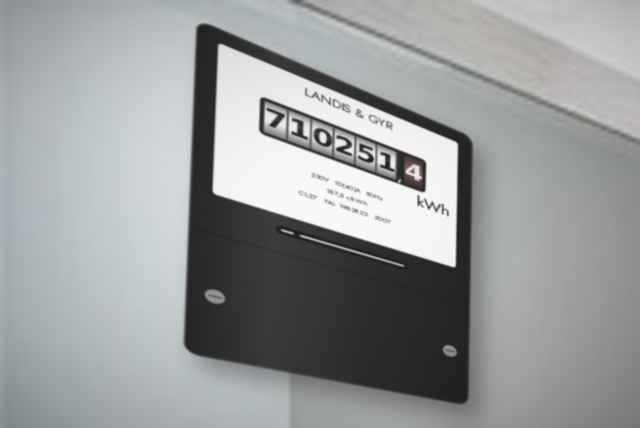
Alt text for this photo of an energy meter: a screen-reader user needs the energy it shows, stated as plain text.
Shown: 710251.4 kWh
